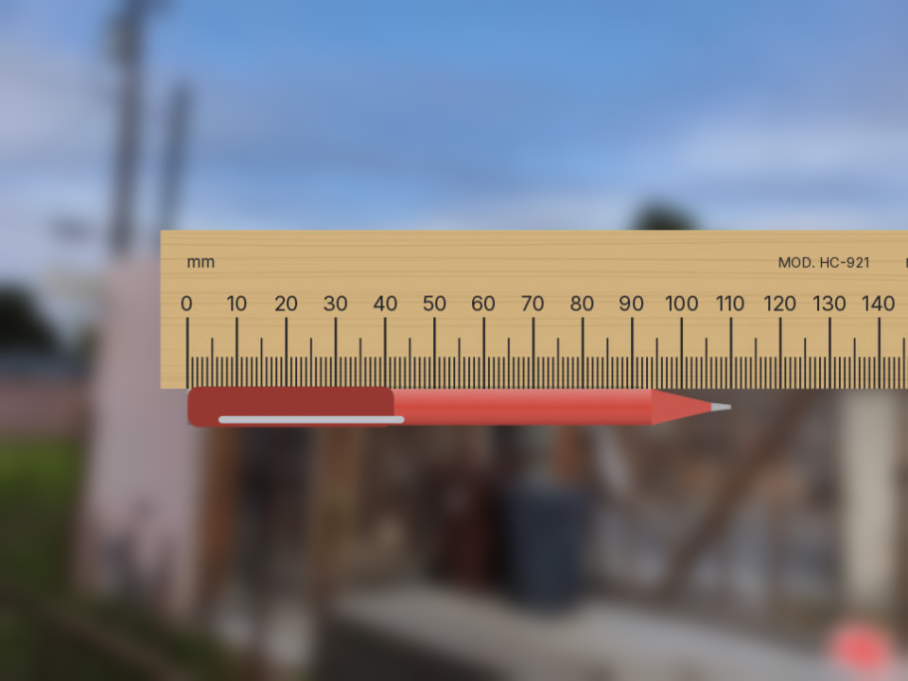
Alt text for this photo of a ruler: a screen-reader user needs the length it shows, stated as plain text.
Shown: 110 mm
